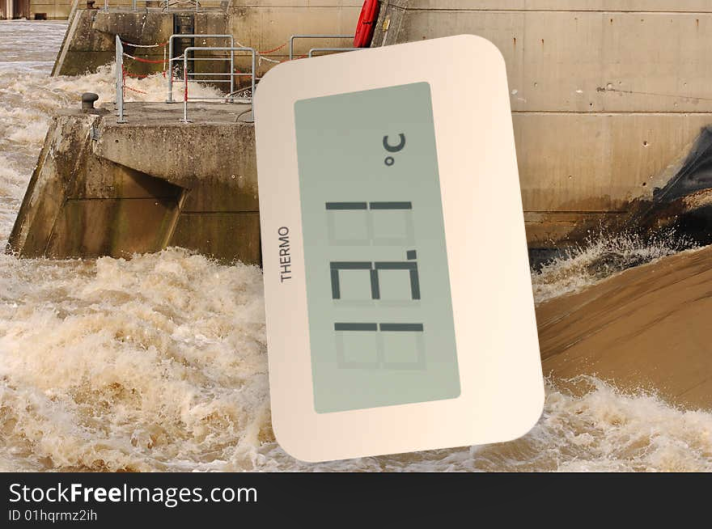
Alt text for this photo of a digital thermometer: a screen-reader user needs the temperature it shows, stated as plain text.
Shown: 13.1 °C
